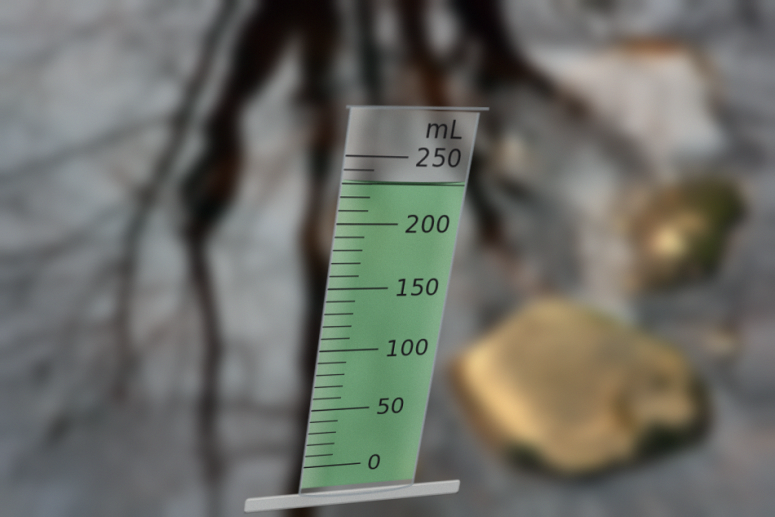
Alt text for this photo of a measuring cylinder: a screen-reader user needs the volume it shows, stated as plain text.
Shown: 230 mL
